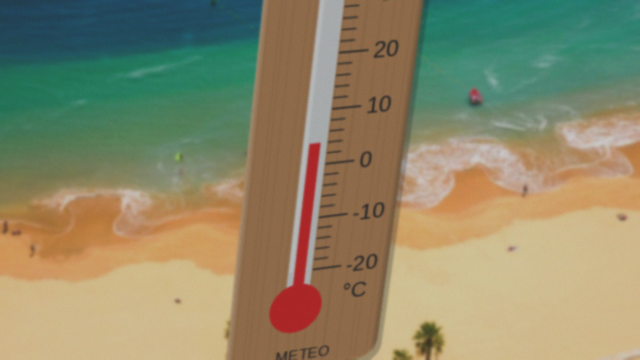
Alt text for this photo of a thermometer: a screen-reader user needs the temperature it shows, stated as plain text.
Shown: 4 °C
